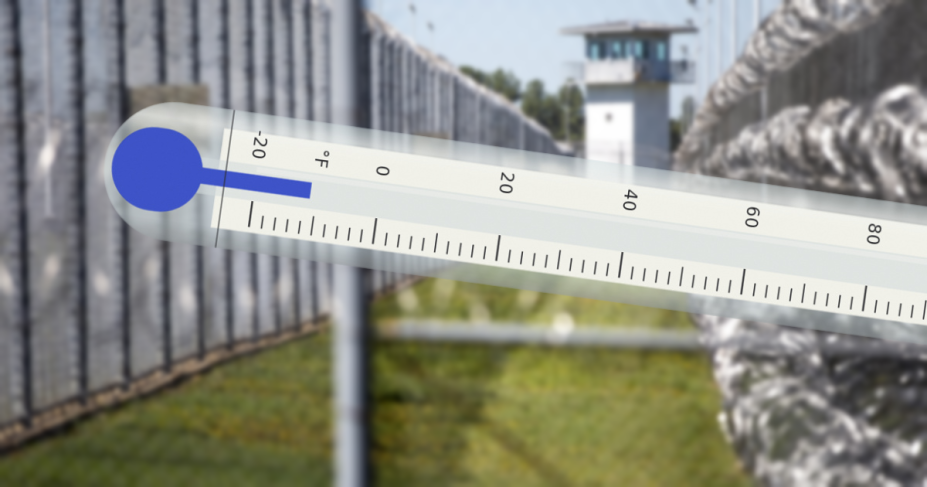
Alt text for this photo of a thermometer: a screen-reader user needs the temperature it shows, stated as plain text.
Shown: -11 °F
